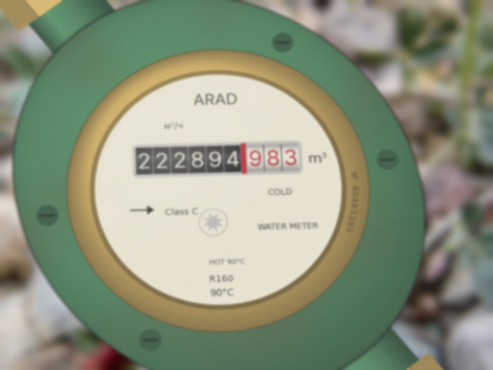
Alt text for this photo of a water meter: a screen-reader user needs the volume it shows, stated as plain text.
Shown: 222894.983 m³
